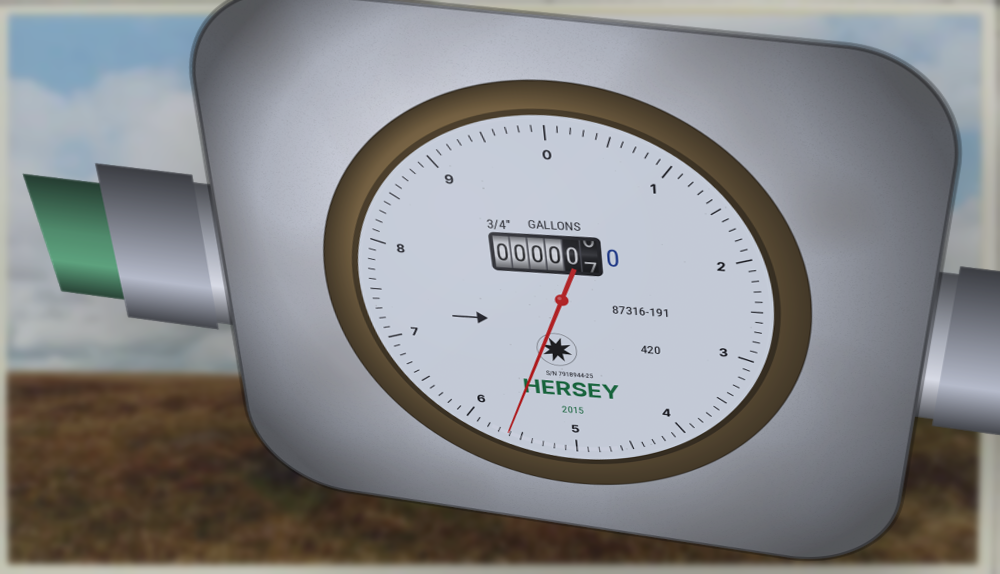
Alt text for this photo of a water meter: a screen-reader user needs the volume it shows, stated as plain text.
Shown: 65.6 gal
